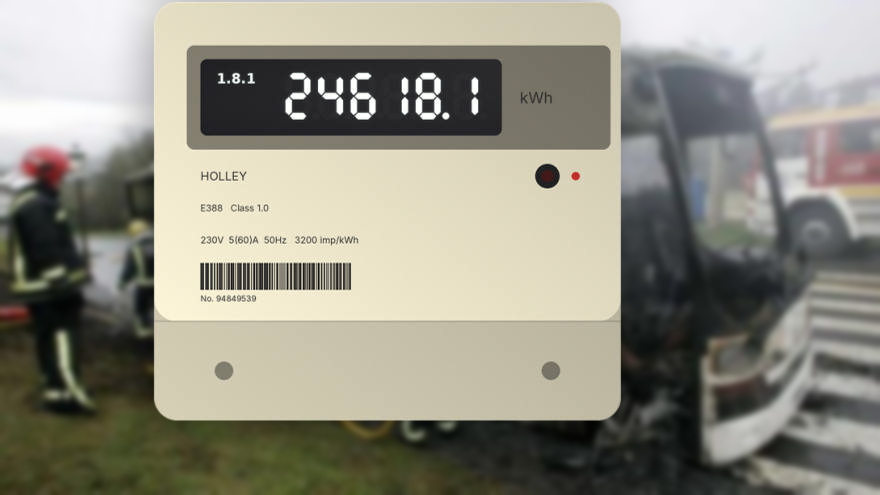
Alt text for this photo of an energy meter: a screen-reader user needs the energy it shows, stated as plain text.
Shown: 24618.1 kWh
